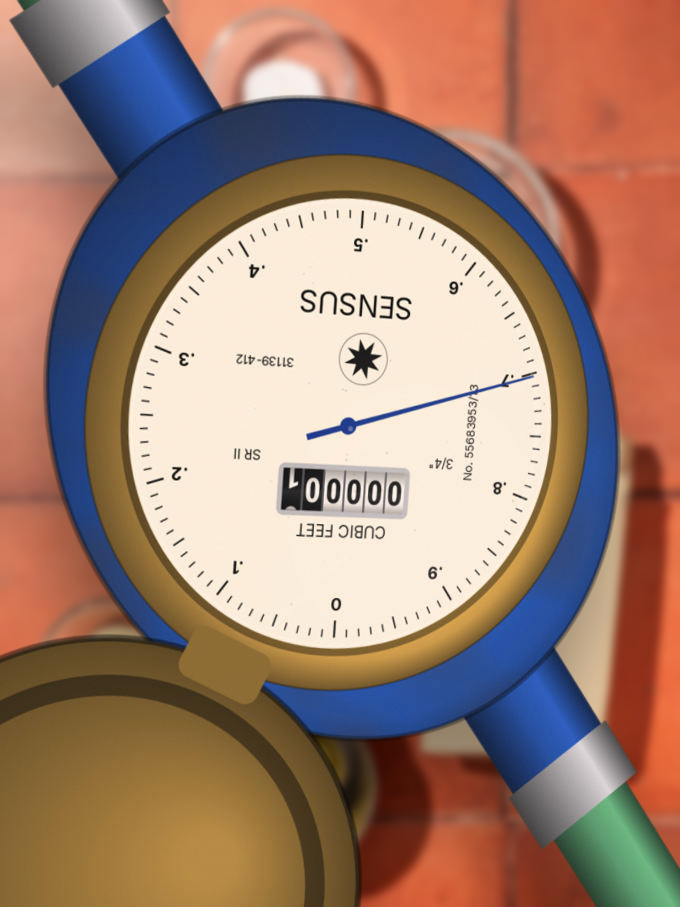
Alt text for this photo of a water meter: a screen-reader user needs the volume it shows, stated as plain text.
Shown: 0.70 ft³
